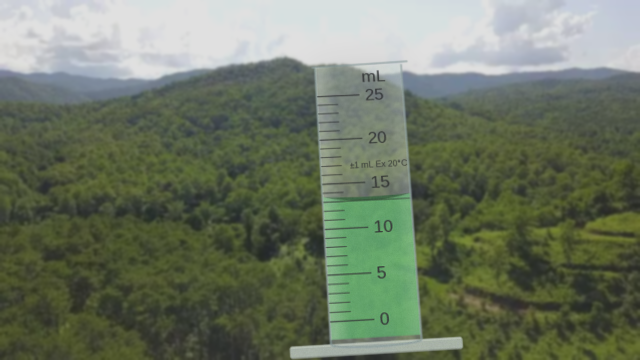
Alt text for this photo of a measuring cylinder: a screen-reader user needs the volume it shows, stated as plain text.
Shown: 13 mL
